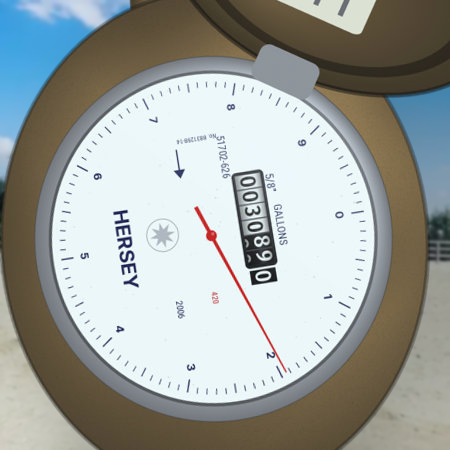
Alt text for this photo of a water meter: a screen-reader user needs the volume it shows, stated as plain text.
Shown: 30891.9 gal
